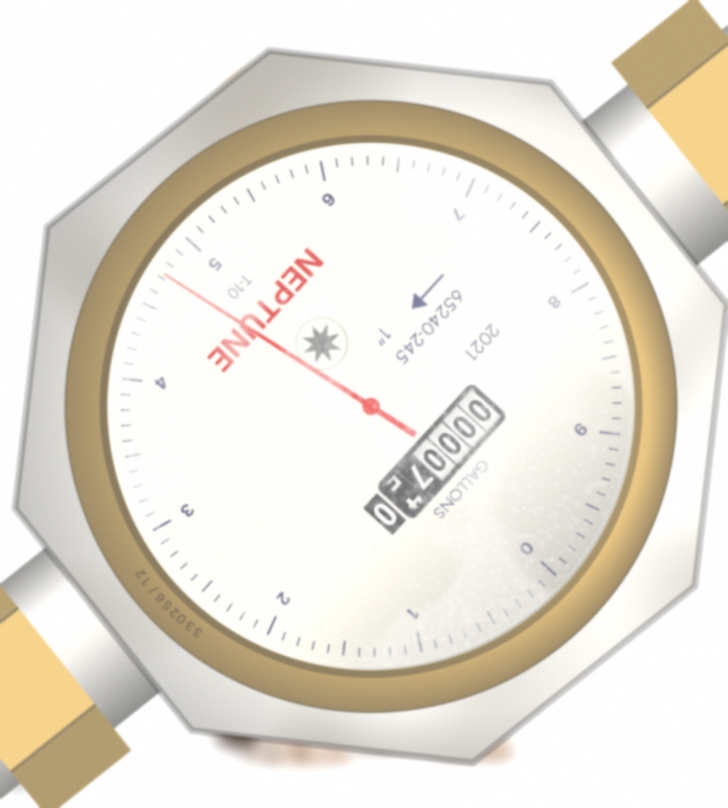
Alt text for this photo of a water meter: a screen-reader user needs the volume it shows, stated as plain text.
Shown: 744.7 gal
